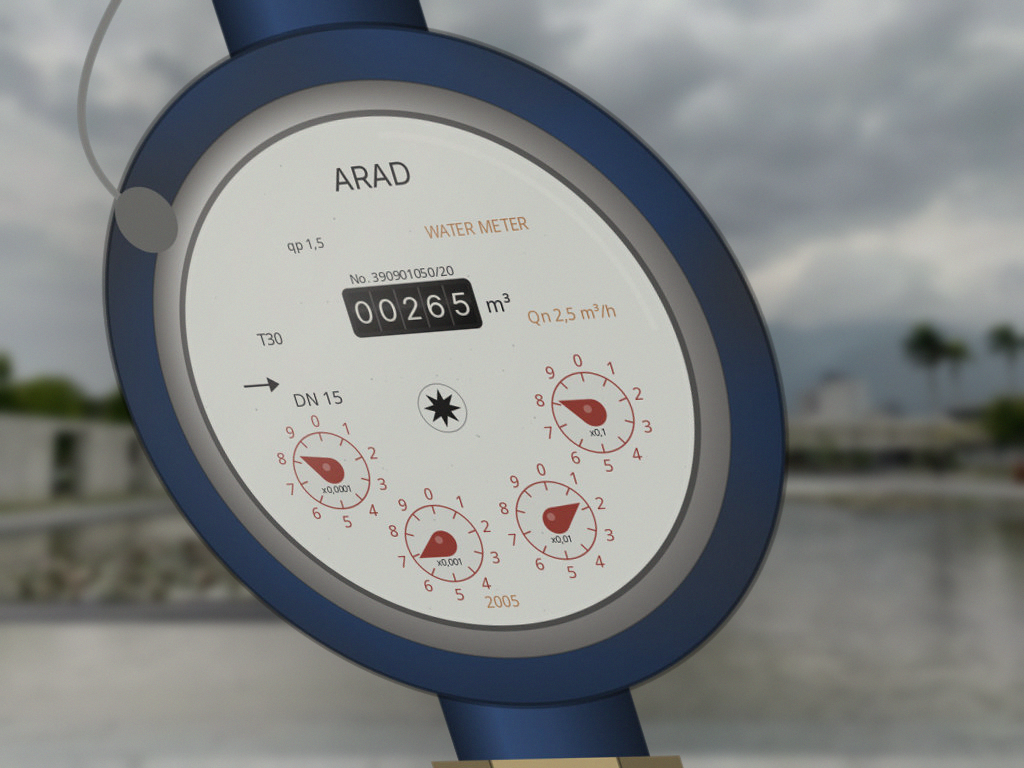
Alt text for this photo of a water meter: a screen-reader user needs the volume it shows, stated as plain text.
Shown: 265.8168 m³
